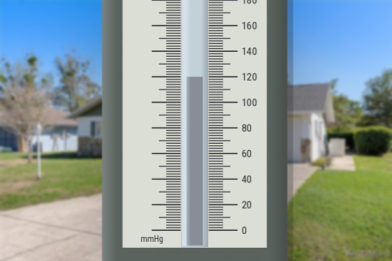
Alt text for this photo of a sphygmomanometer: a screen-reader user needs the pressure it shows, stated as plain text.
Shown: 120 mmHg
